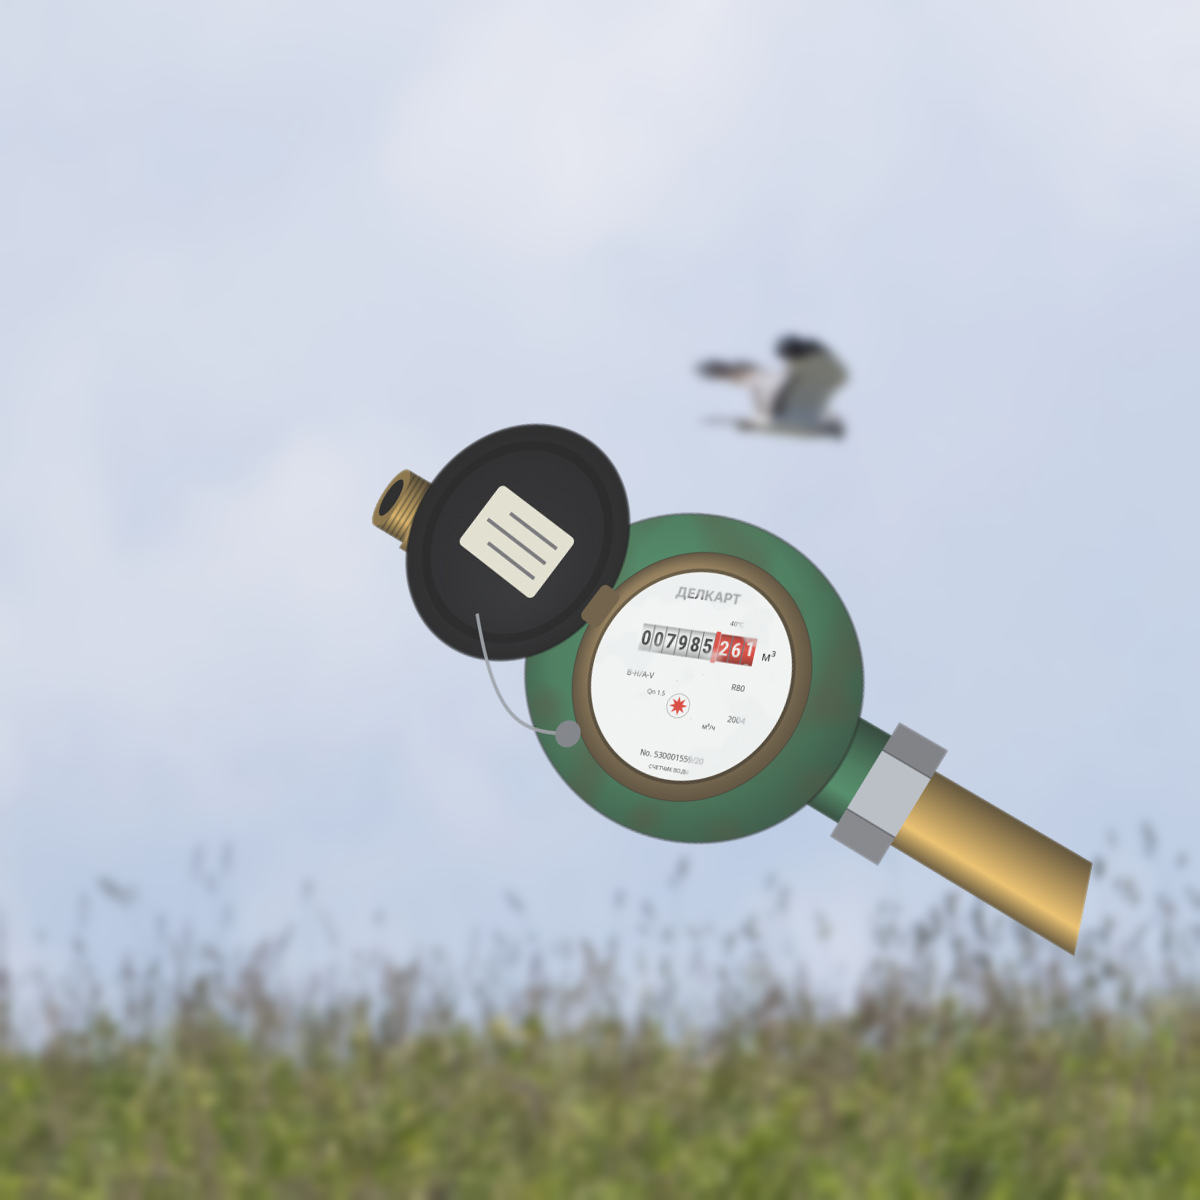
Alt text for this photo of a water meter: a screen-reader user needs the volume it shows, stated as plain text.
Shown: 7985.261 m³
